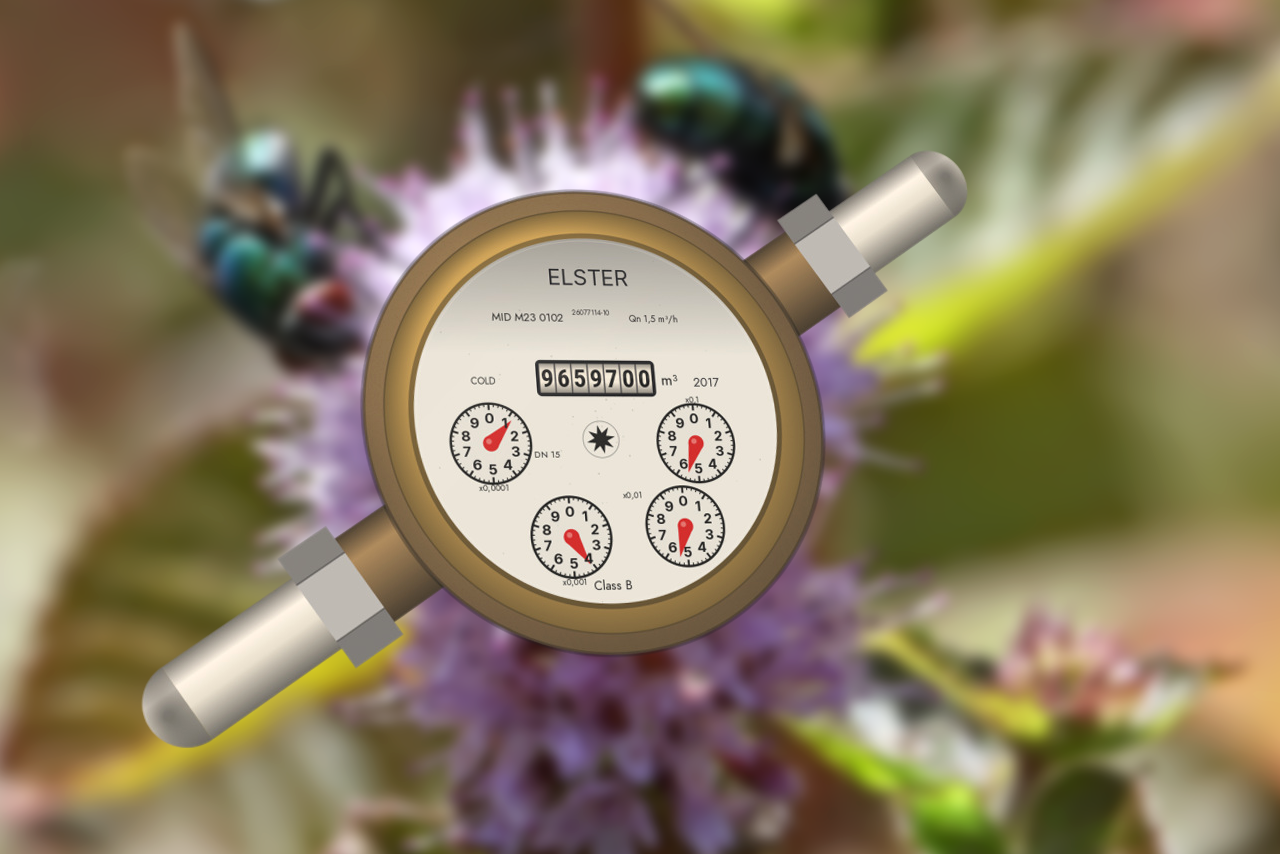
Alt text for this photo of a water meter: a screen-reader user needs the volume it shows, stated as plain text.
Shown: 9659700.5541 m³
